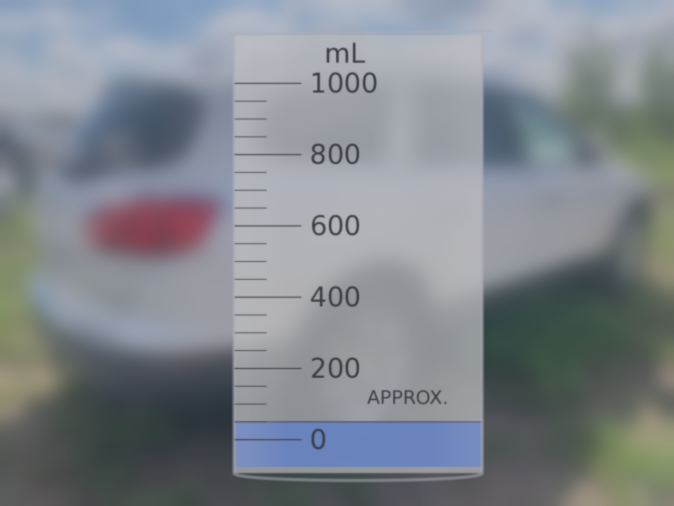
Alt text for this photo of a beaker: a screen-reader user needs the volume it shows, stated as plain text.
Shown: 50 mL
